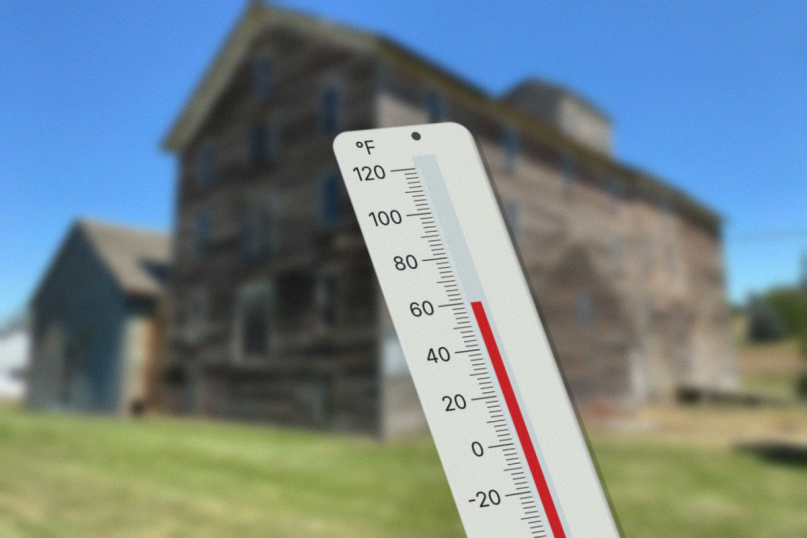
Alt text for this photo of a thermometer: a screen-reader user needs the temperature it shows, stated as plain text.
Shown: 60 °F
